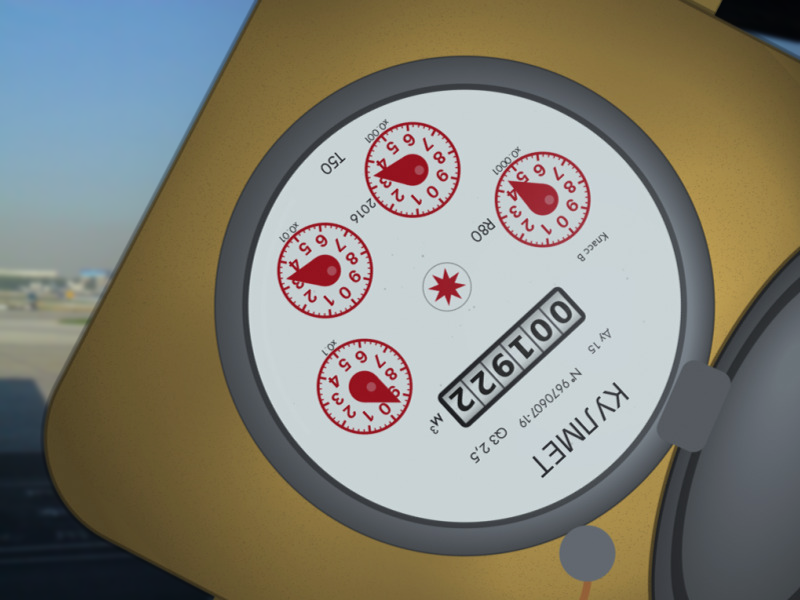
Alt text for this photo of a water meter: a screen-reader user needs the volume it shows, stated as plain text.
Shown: 1921.9334 m³
